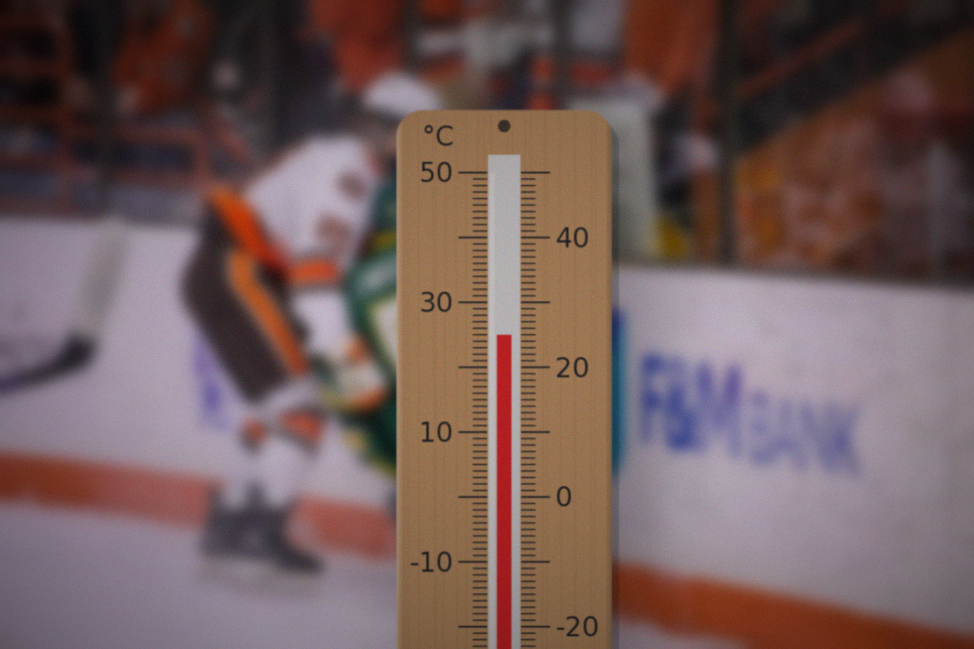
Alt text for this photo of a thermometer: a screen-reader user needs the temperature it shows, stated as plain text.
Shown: 25 °C
